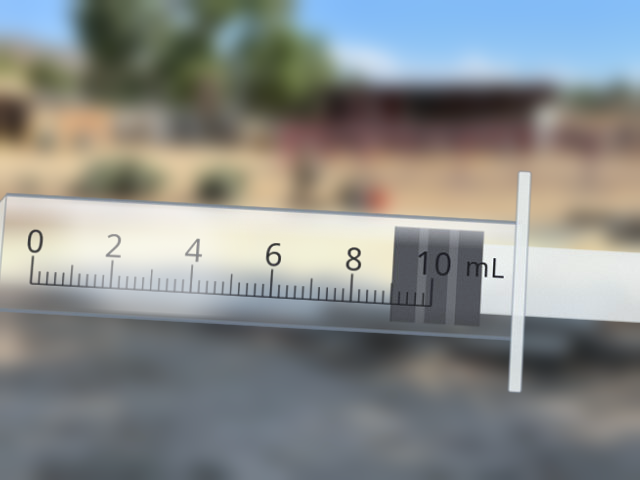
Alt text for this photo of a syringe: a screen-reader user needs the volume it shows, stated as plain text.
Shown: 9 mL
